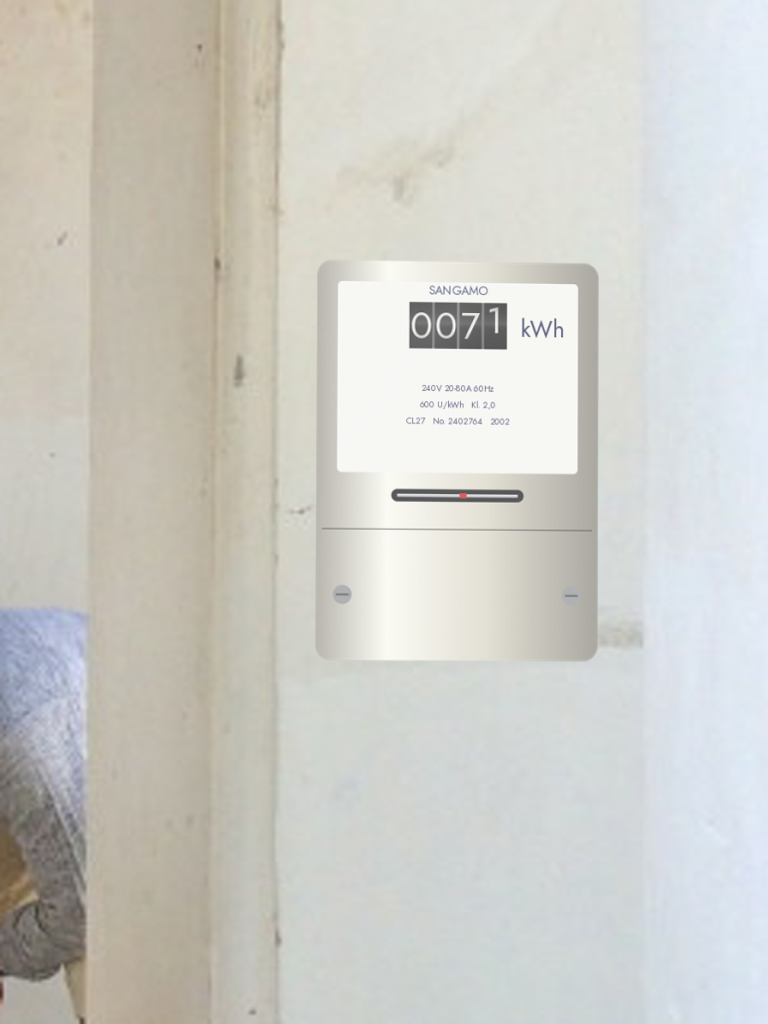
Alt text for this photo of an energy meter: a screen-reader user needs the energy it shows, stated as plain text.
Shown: 71 kWh
